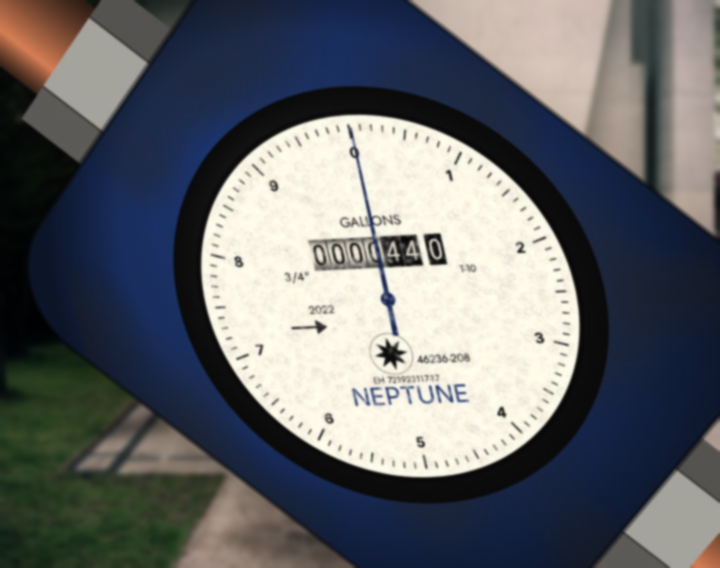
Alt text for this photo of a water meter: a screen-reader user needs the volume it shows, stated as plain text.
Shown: 440.0 gal
